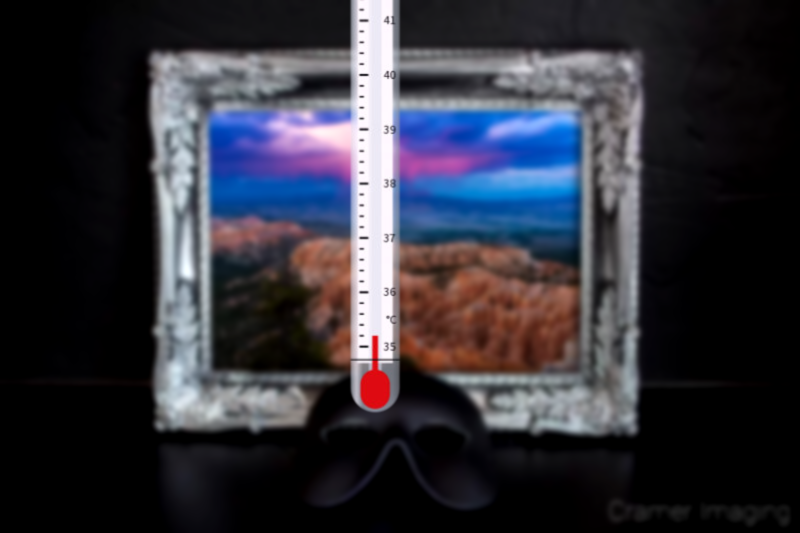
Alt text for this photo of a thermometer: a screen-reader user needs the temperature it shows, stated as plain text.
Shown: 35.2 °C
